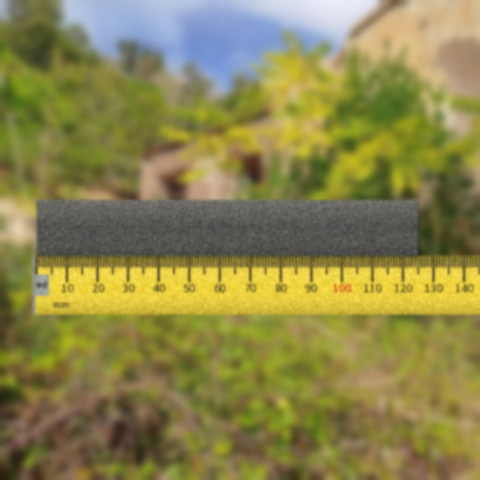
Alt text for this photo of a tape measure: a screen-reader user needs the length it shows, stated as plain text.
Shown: 125 mm
